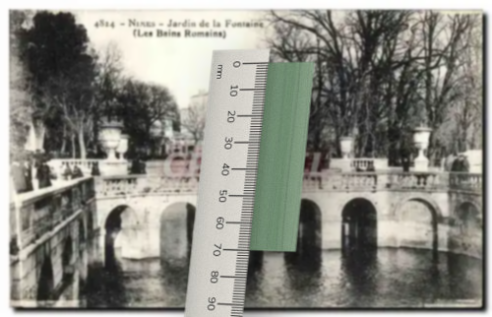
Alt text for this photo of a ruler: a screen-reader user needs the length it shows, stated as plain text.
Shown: 70 mm
